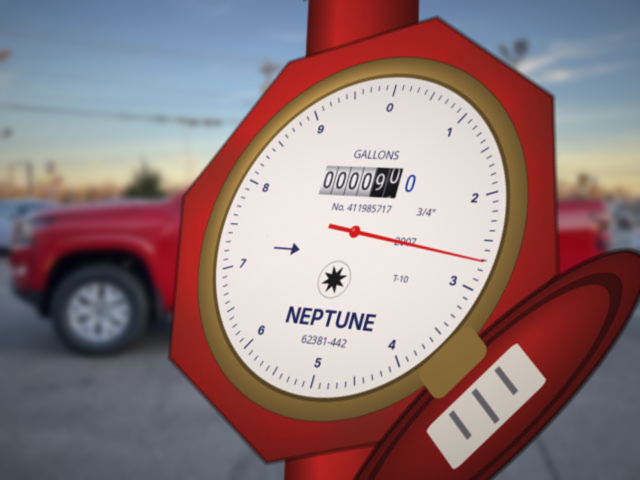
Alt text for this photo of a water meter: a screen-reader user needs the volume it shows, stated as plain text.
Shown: 902.7 gal
